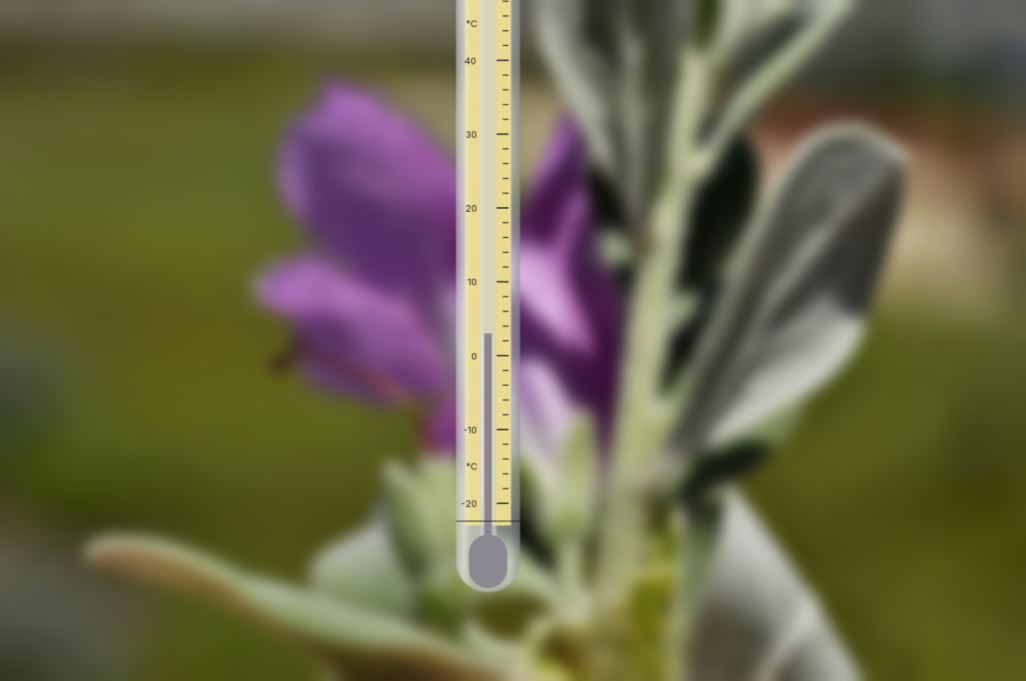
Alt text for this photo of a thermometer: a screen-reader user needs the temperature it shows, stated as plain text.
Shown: 3 °C
